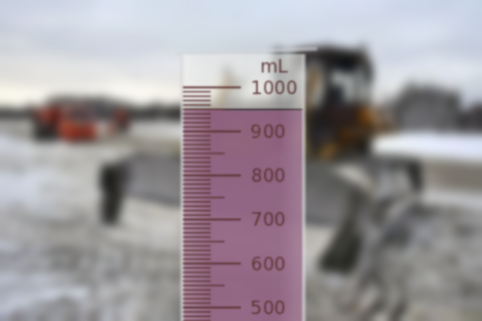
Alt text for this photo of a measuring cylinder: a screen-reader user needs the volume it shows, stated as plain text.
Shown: 950 mL
